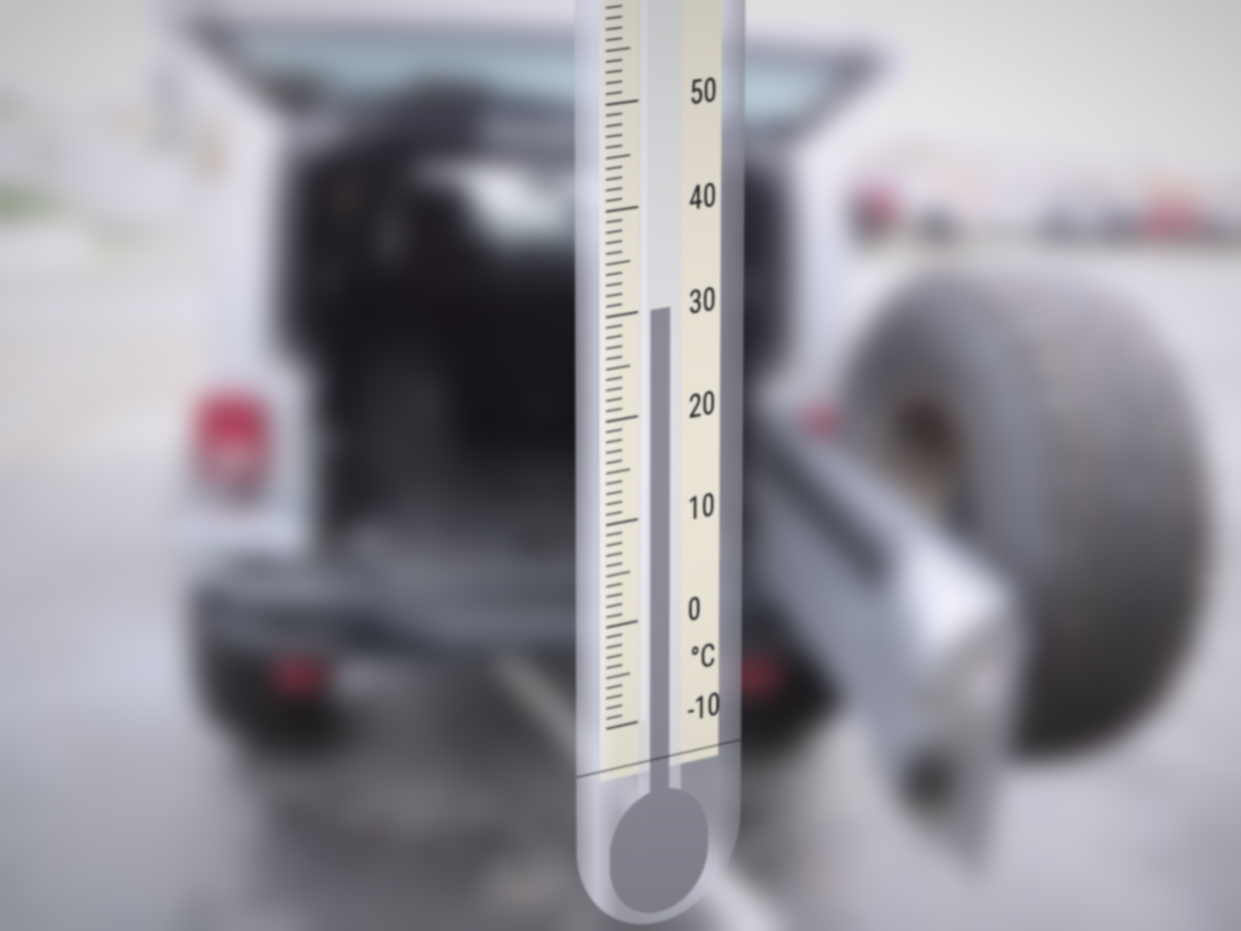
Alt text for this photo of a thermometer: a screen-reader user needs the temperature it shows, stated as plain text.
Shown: 30 °C
